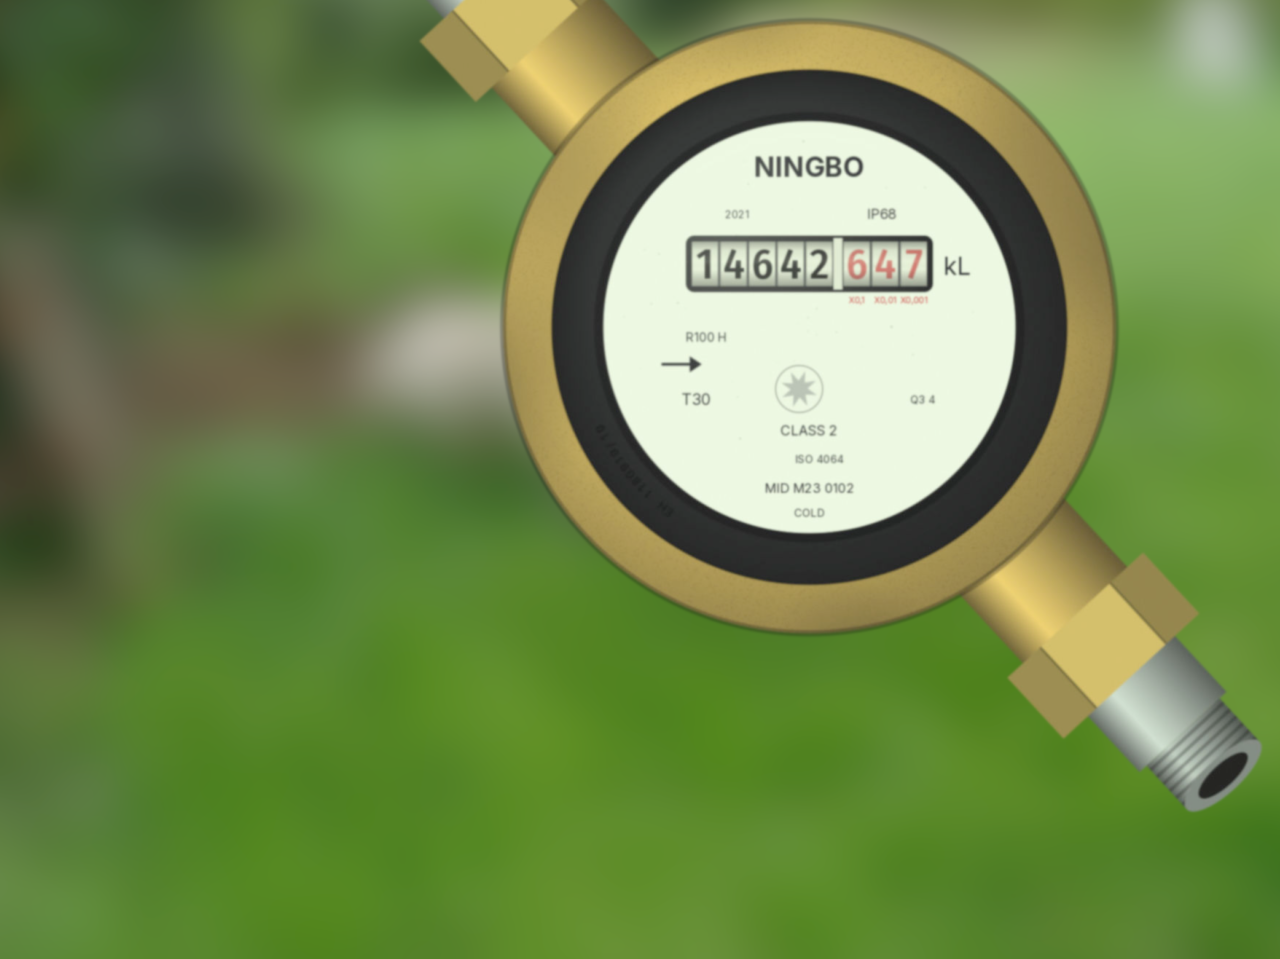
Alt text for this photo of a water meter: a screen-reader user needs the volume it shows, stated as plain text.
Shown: 14642.647 kL
